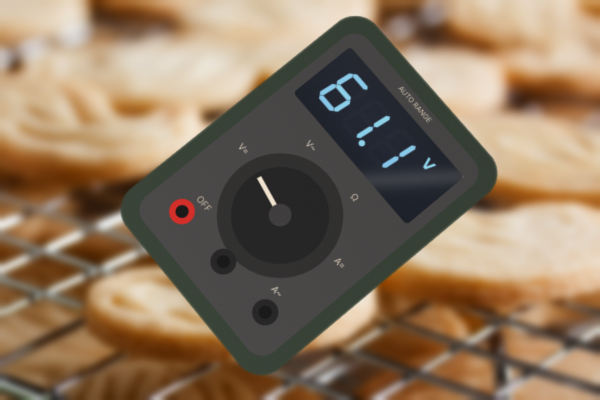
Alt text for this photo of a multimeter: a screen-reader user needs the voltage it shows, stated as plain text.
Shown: 61.1 V
